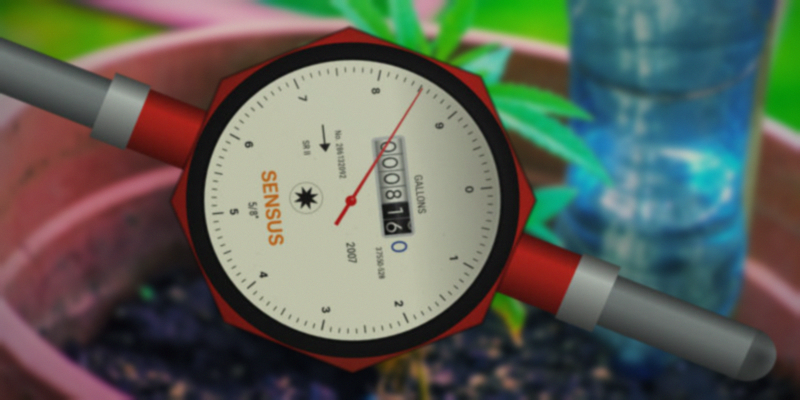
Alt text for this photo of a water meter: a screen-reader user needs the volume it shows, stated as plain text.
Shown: 8158.5 gal
